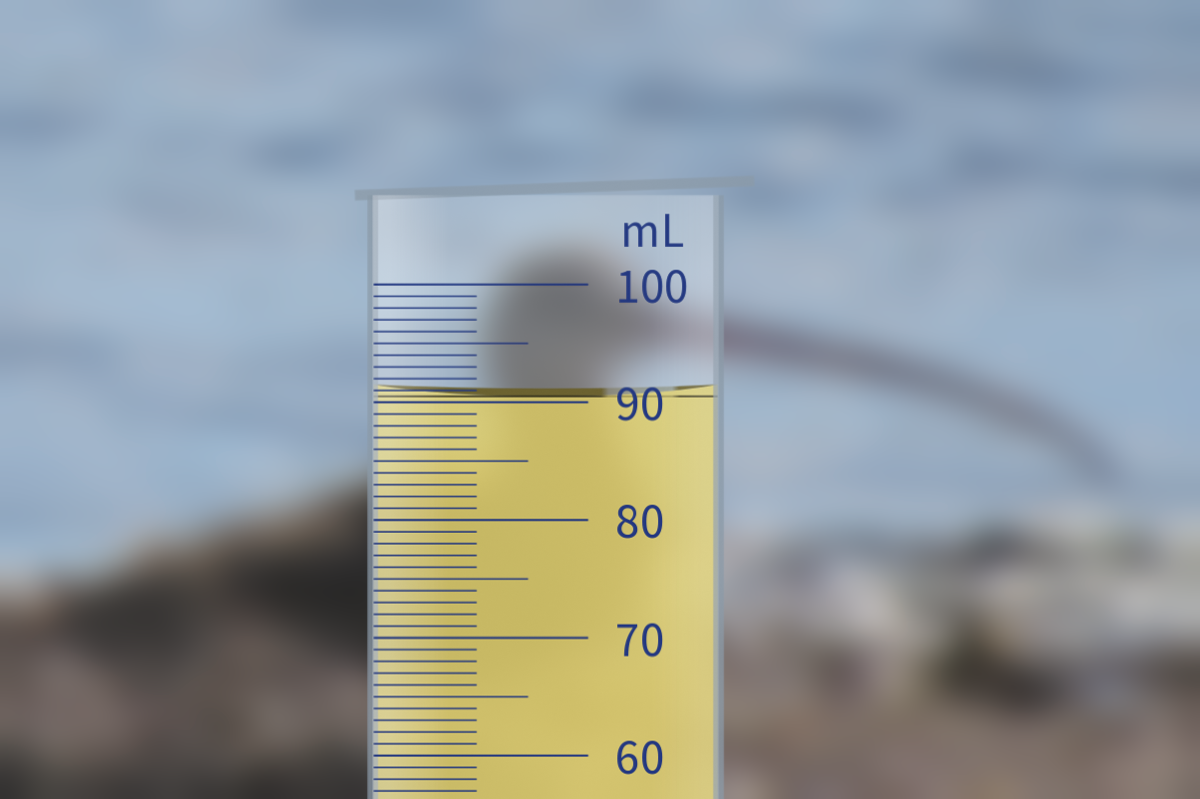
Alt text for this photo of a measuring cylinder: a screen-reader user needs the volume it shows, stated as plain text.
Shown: 90.5 mL
